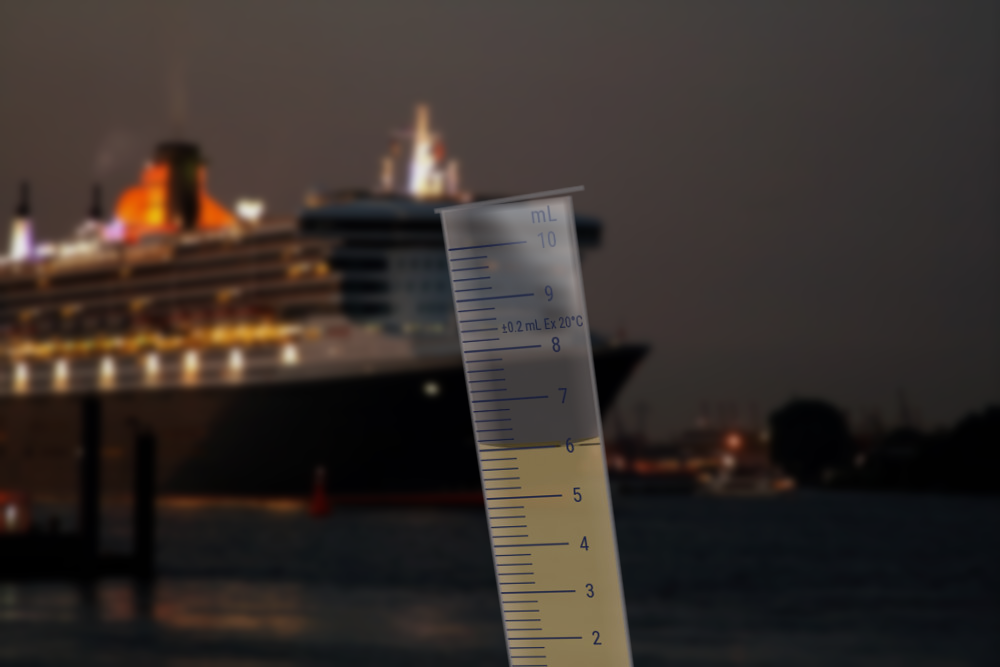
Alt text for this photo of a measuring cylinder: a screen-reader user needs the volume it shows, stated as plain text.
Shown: 6 mL
